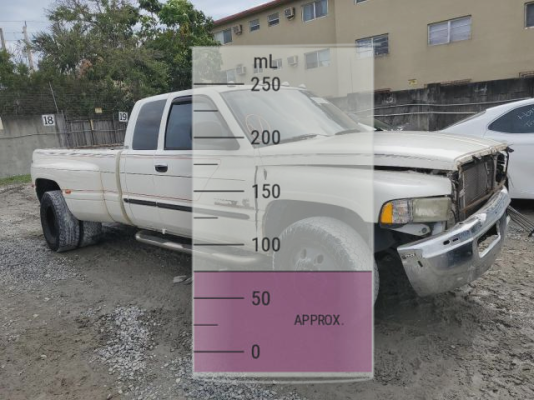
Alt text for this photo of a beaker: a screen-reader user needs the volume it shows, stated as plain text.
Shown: 75 mL
